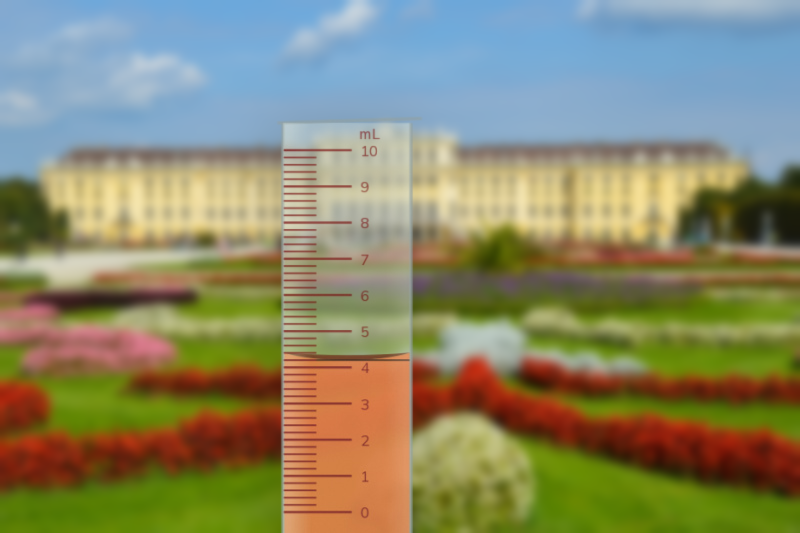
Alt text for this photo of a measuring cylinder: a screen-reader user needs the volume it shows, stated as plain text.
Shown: 4.2 mL
